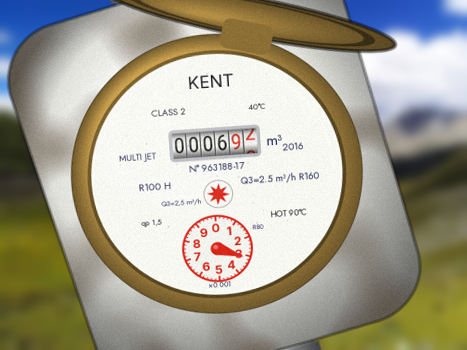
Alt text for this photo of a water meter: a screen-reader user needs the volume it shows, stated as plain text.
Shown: 6.923 m³
